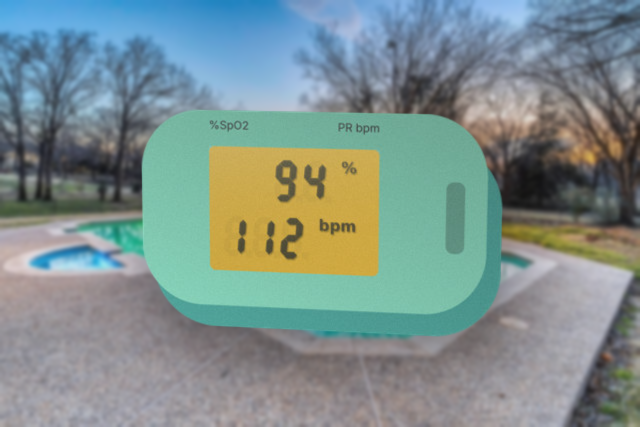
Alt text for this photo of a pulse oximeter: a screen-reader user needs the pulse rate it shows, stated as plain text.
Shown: 112 bpm
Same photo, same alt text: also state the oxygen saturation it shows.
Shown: 94 %
